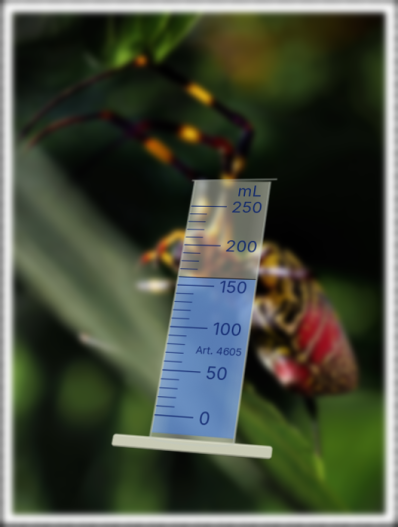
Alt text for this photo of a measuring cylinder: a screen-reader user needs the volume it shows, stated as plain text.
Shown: 160 mL
